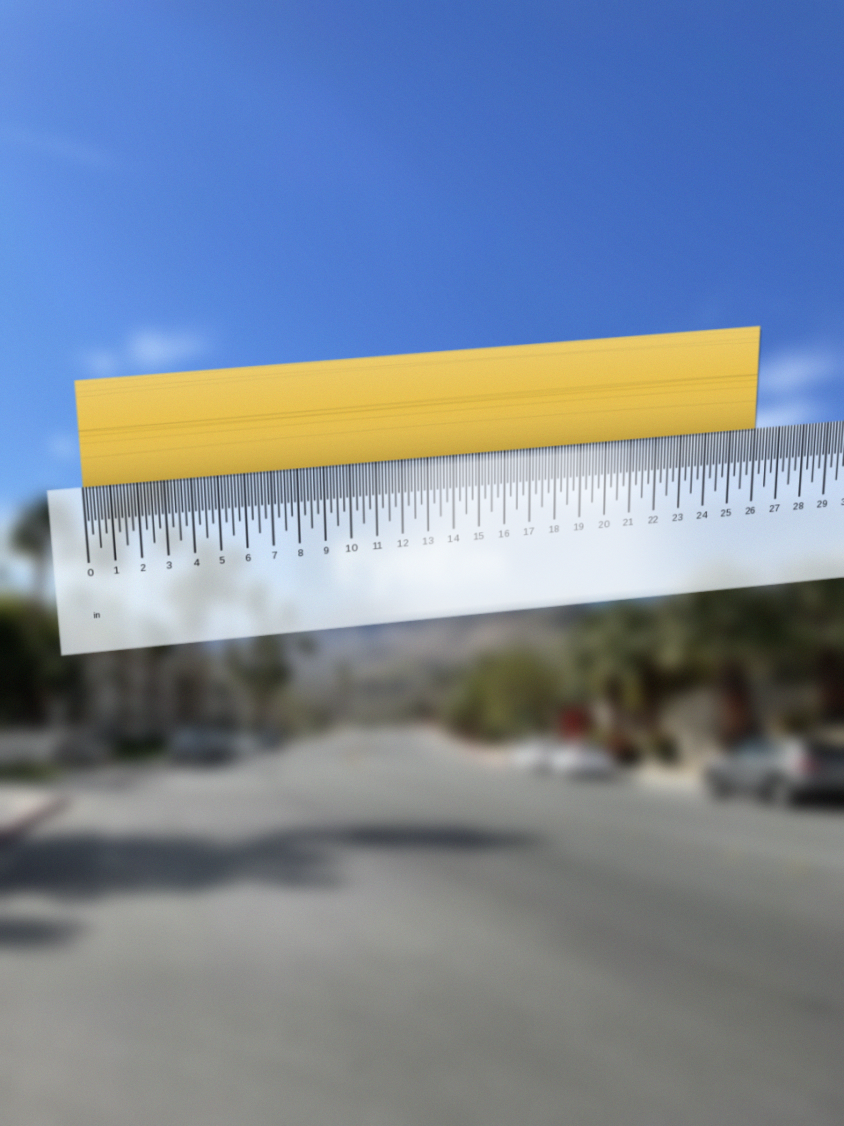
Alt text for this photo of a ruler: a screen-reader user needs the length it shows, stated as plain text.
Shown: 26 in
